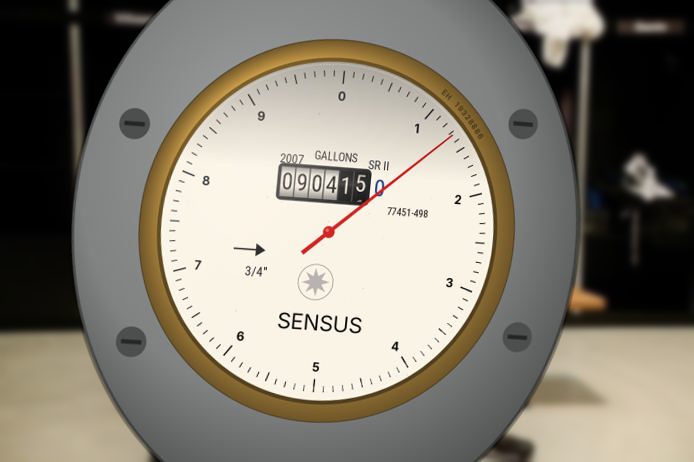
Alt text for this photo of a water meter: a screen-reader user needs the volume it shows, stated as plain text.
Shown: 904151.3 gal
